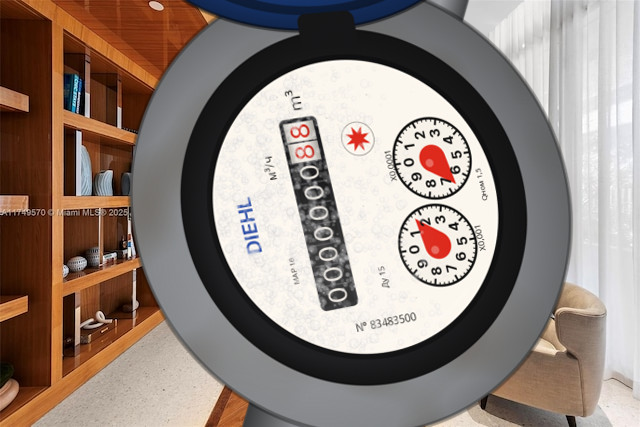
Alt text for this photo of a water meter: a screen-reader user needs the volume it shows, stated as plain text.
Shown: 0.8816 m³
